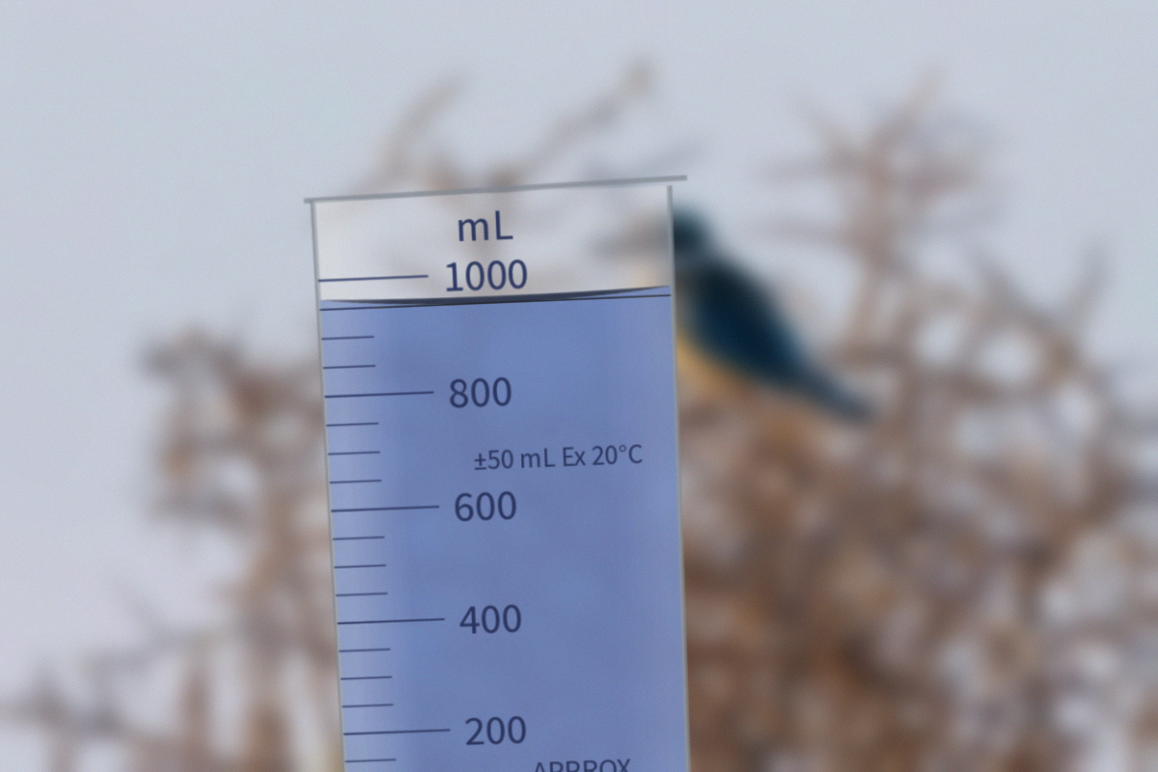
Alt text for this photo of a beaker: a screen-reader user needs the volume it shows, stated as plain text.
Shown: 950 mL
